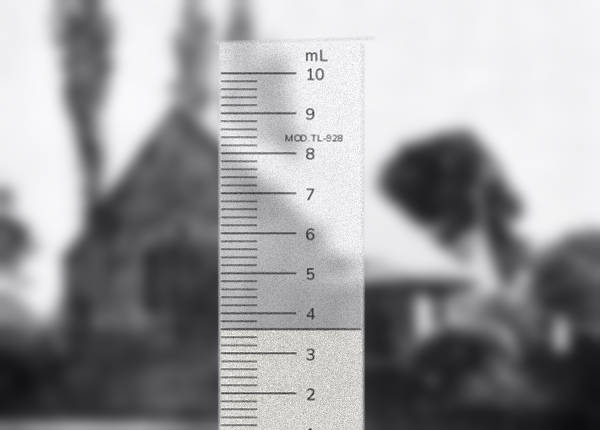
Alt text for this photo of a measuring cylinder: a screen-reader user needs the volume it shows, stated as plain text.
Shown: 3.6 mL
